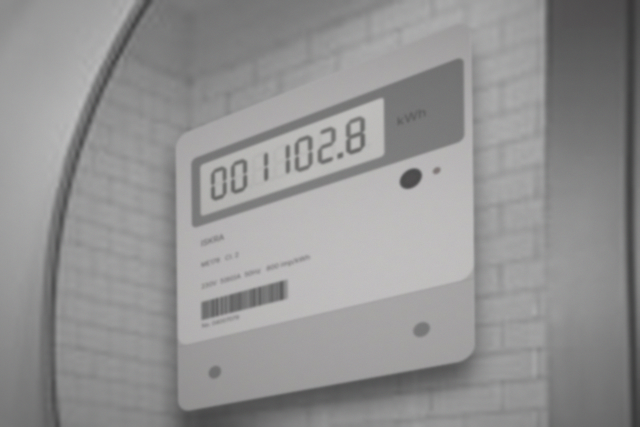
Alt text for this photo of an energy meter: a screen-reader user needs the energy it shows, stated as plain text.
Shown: 1102.8 kWh
